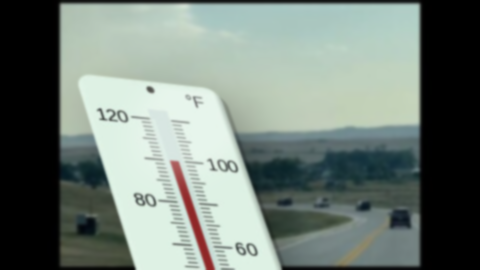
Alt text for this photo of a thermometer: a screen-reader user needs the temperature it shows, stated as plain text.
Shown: 100 °F
